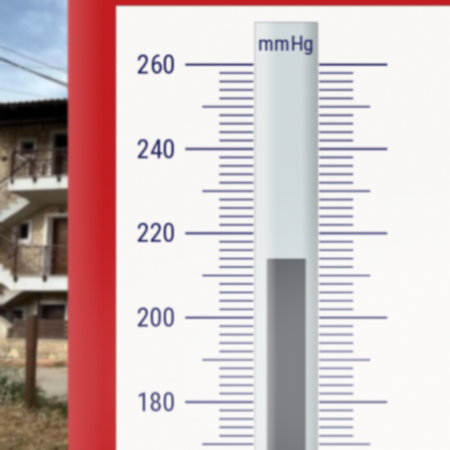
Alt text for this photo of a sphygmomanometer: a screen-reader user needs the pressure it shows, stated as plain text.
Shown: 214 mmHg
